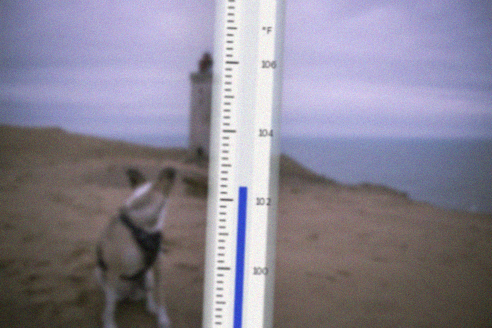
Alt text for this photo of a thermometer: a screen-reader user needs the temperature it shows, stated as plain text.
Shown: 102.4 °F
